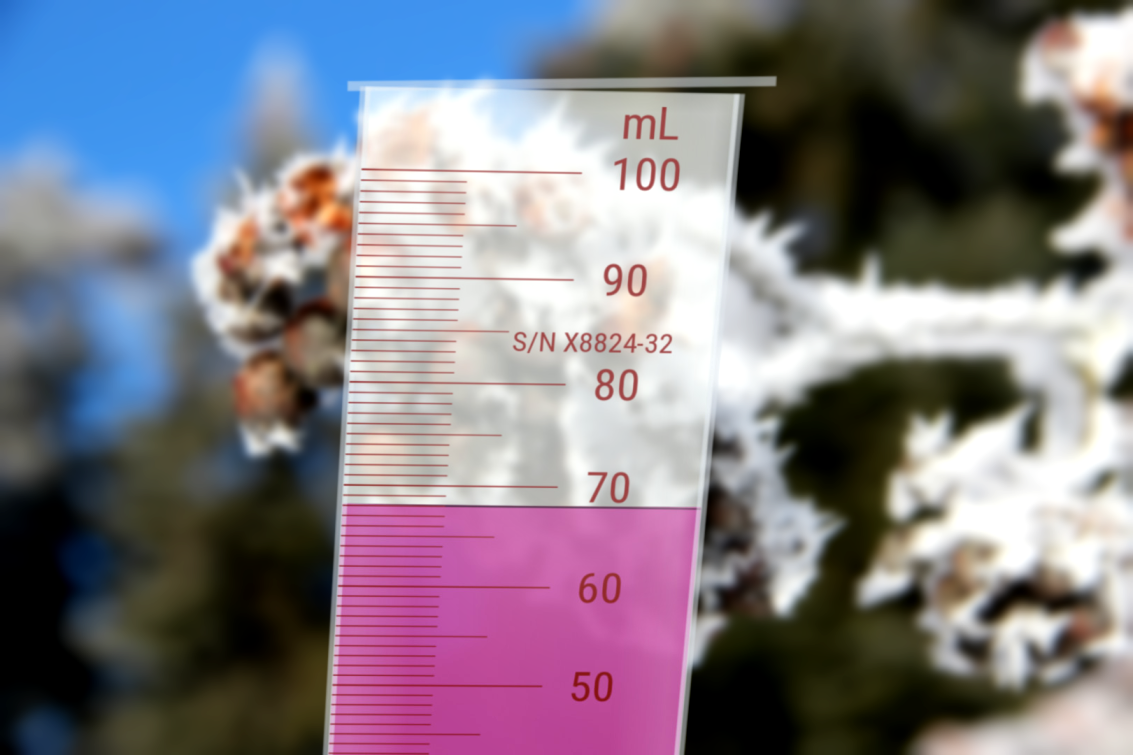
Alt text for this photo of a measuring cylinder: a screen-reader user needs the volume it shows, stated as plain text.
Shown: 68 mL
